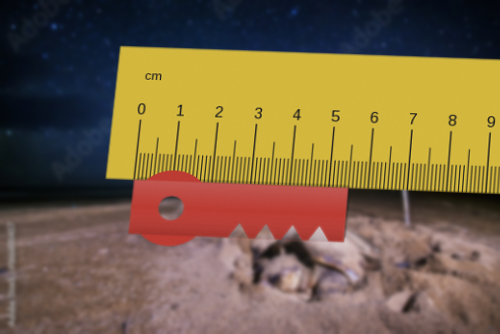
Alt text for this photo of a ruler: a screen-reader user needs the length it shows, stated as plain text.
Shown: 5.5 cm
